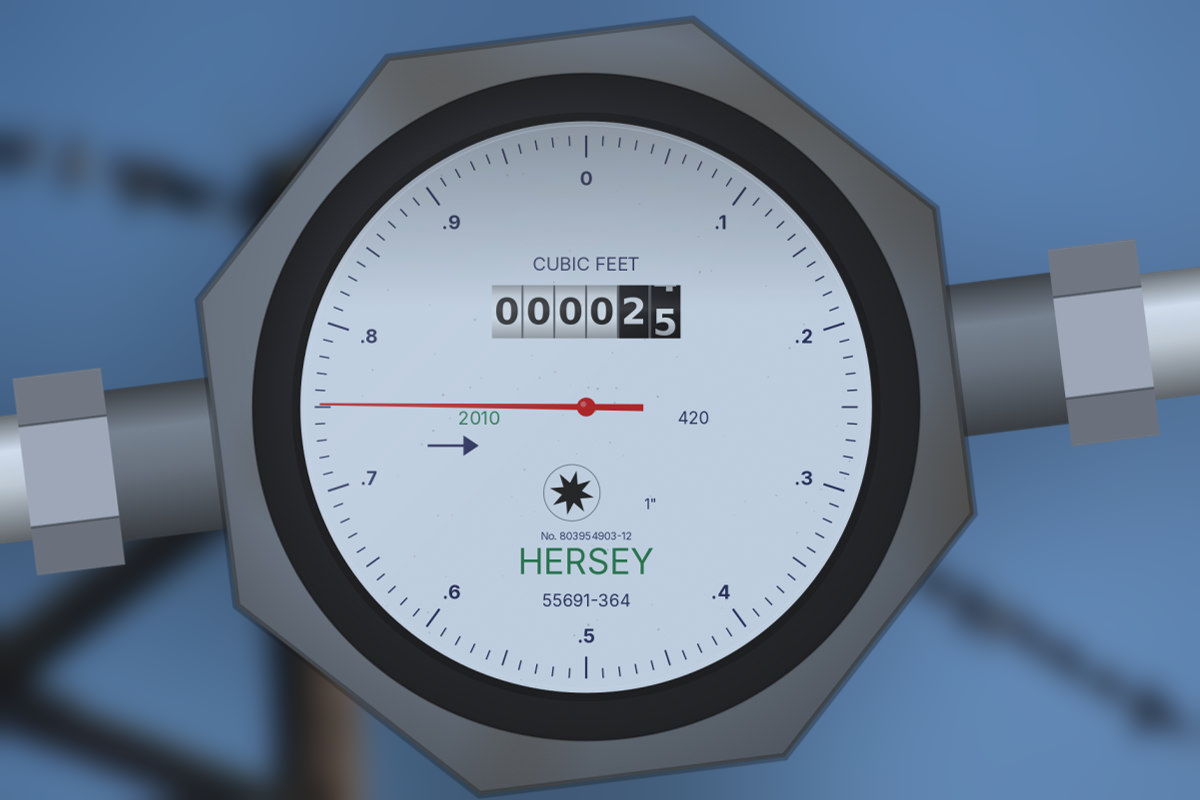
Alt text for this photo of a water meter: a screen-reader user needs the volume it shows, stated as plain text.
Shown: 24.75 ft³
